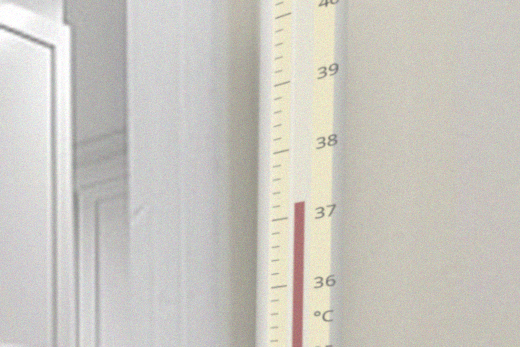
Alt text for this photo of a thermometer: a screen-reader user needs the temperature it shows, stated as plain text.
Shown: 37.2 °C
